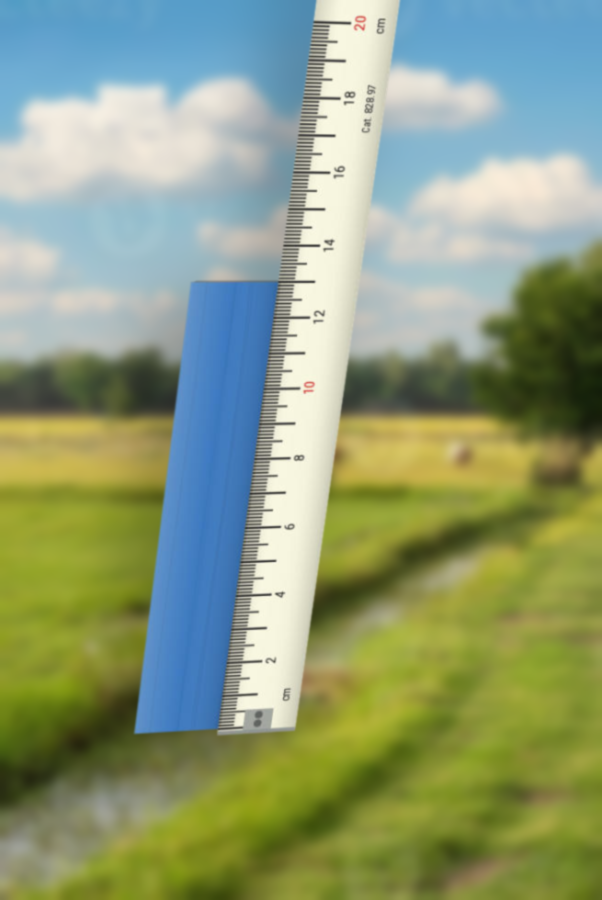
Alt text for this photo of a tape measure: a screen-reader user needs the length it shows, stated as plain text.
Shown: 13 cm
